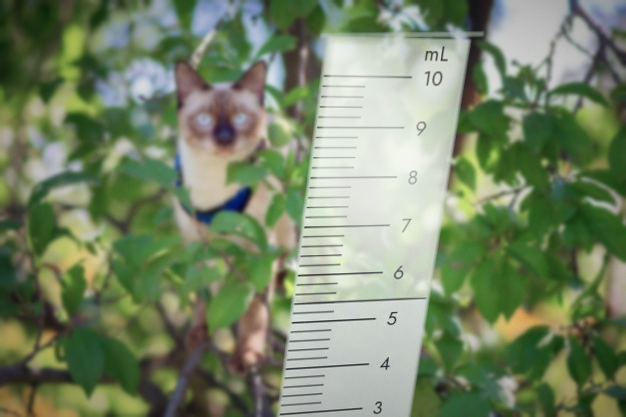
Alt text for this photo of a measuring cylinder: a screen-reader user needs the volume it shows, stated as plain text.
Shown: 5.4 mL
